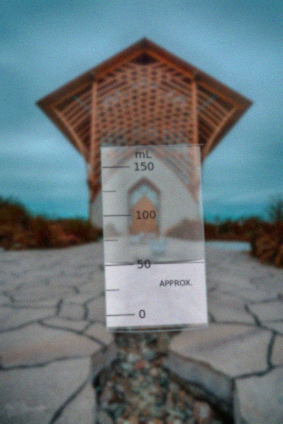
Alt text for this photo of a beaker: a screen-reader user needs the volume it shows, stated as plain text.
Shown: 50 mL
